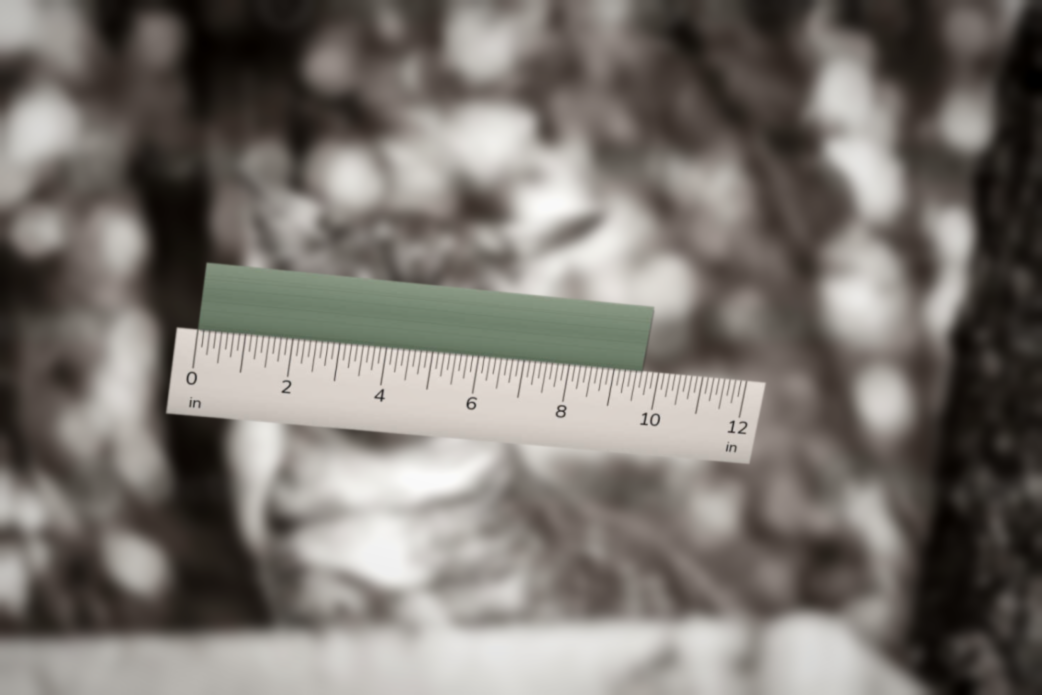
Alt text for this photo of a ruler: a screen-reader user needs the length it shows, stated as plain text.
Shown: 9.625 in
